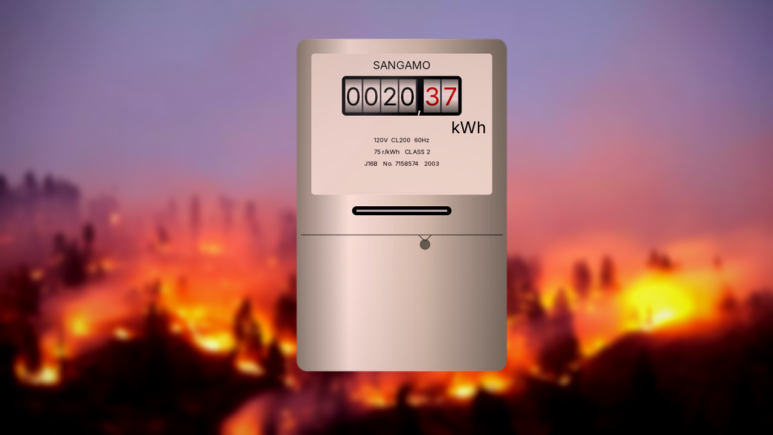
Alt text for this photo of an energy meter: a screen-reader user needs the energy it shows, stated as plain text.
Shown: 20.37 kWh
